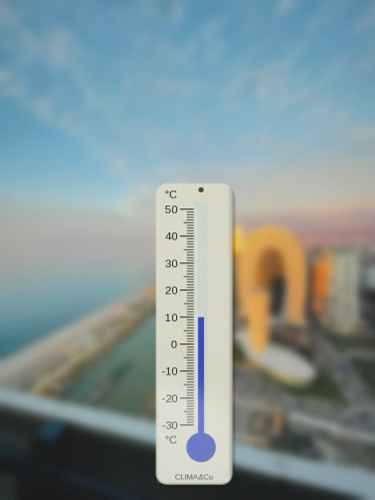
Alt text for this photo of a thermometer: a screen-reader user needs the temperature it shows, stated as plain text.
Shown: 10 °C
